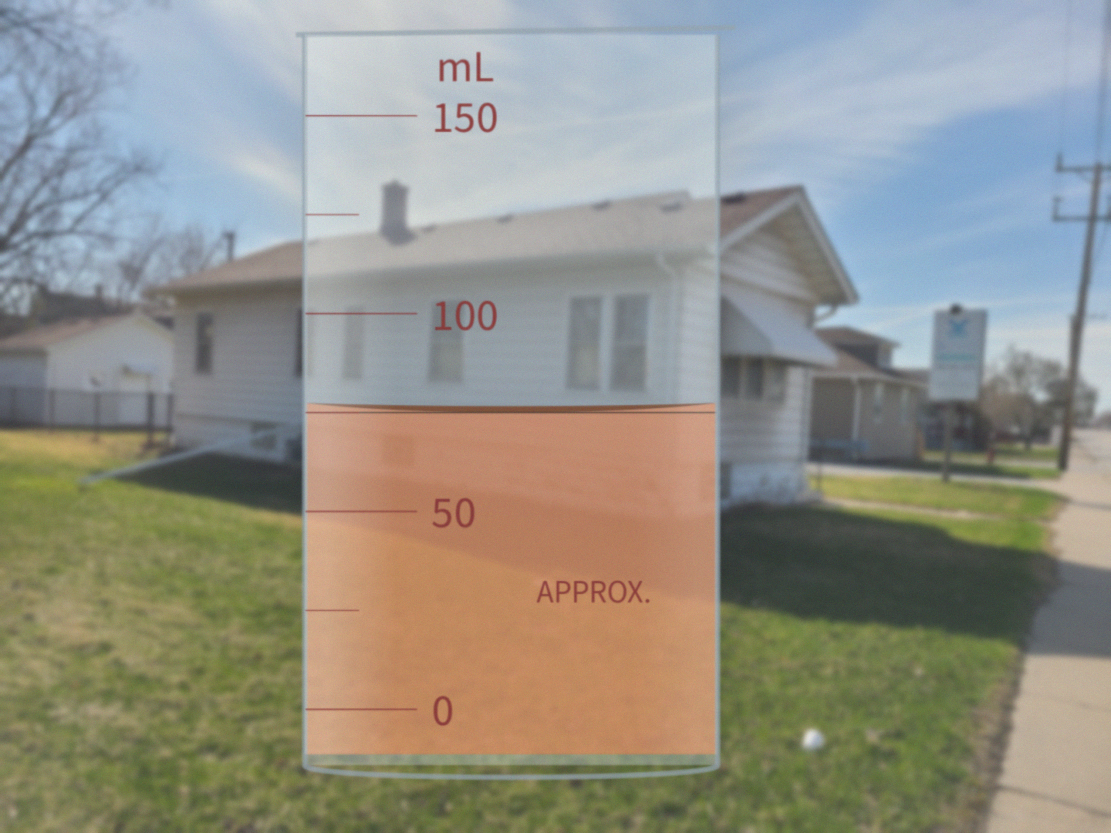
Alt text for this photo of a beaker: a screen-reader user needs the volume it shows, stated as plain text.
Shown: 75 mL
